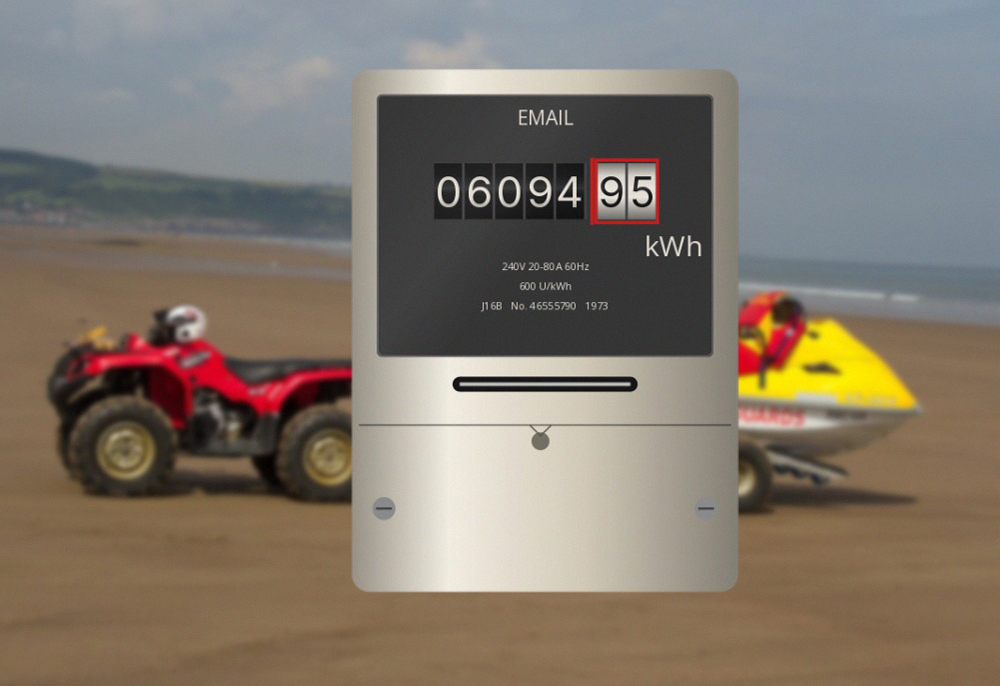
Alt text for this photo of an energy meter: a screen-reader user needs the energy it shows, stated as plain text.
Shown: 6094.95 kWh
